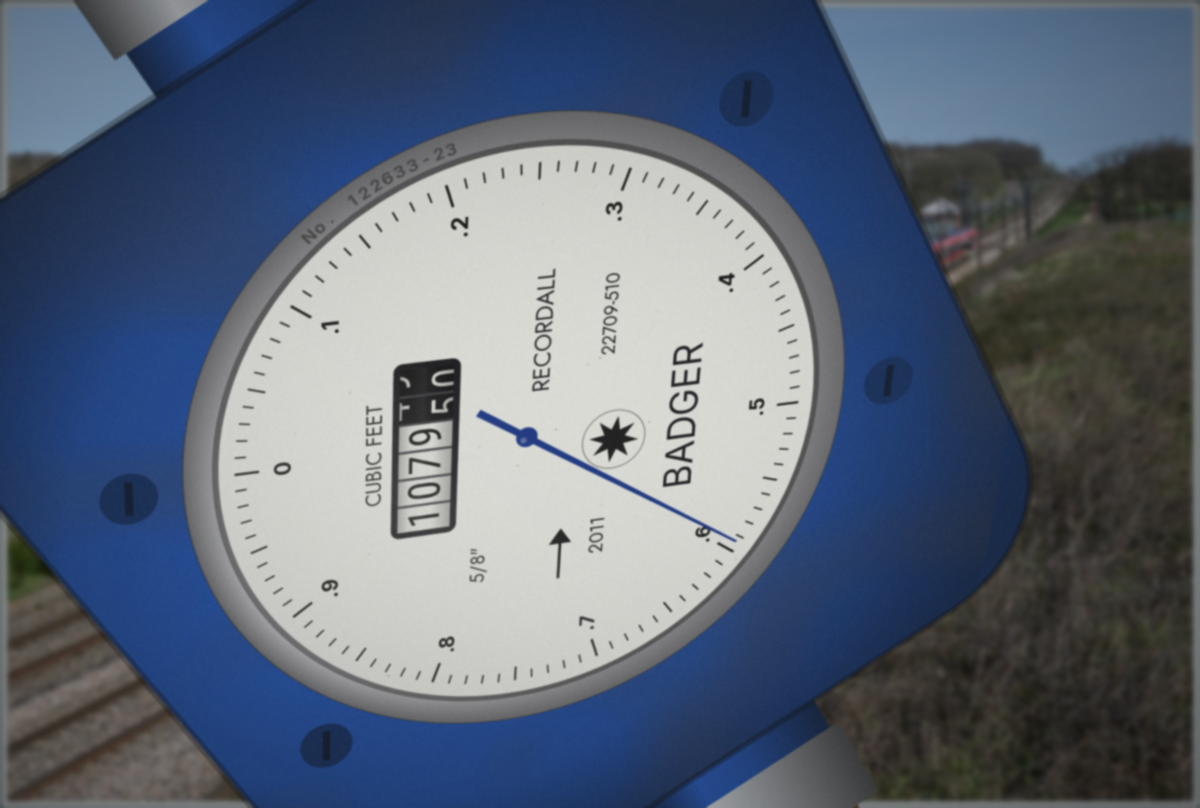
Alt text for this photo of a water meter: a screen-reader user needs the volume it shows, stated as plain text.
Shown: 107949.59 ft³
